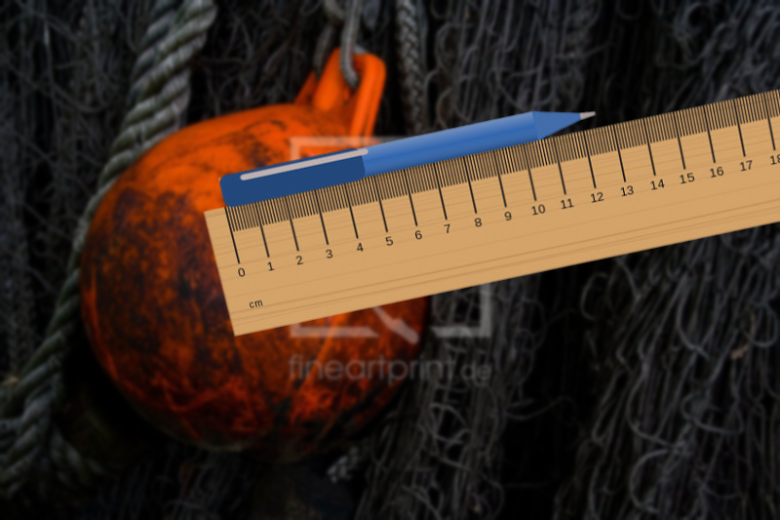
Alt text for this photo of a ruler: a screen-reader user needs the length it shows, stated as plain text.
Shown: 12.5 cm
